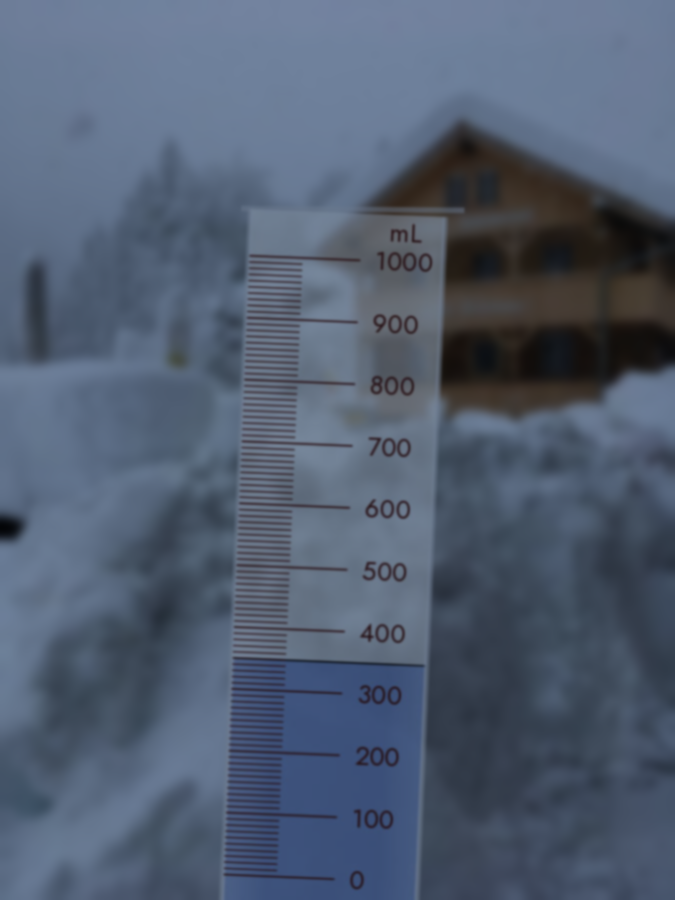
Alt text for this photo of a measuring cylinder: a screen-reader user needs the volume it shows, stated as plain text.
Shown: 350 mL
